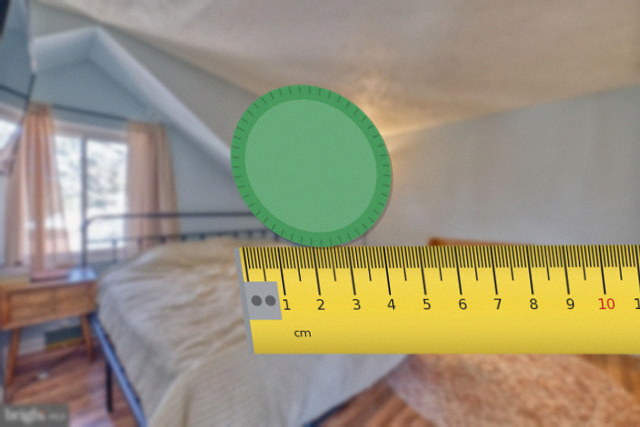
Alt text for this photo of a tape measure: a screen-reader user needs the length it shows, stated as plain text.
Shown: 4.5 cm
